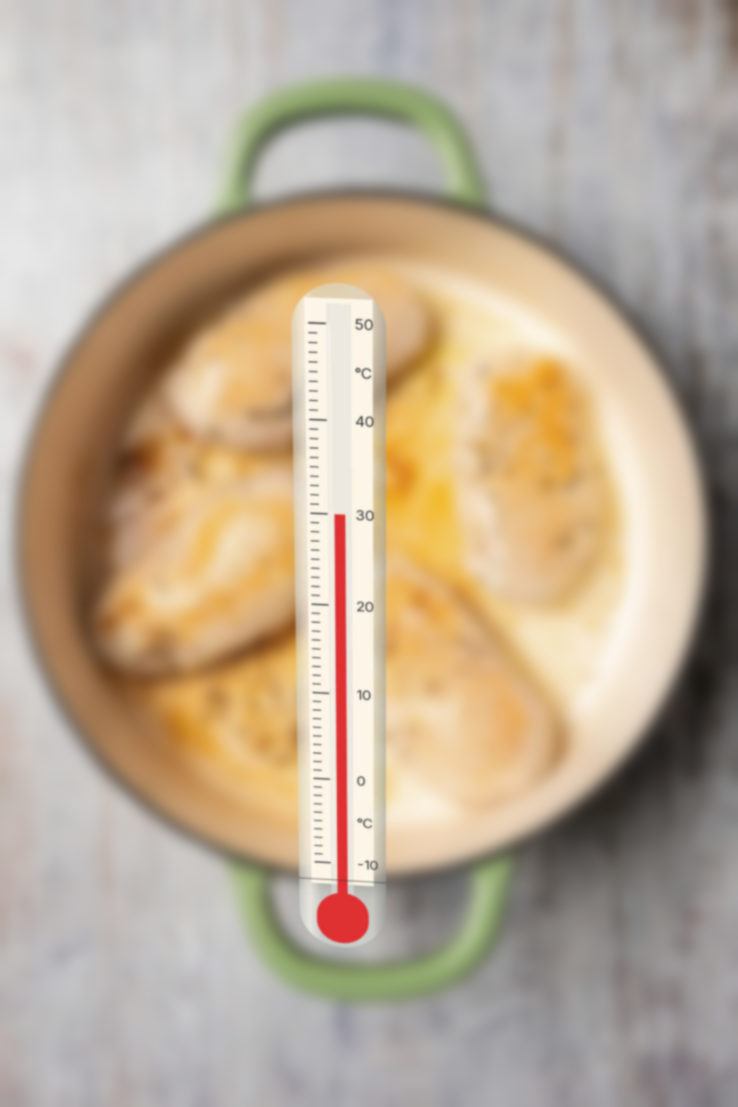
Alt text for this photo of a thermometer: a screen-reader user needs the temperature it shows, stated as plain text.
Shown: 30 °C
